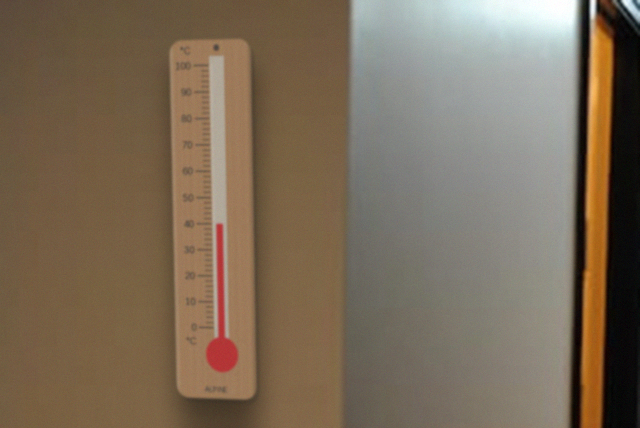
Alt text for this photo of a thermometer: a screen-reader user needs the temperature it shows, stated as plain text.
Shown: 40 °C
